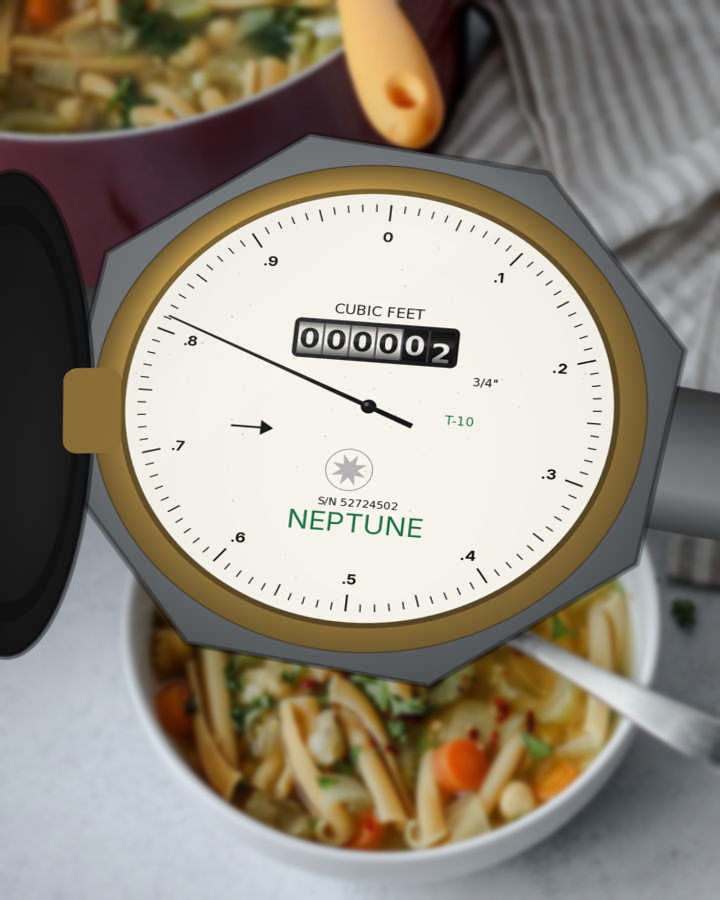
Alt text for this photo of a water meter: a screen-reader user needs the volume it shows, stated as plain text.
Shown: 1.81 ft³
